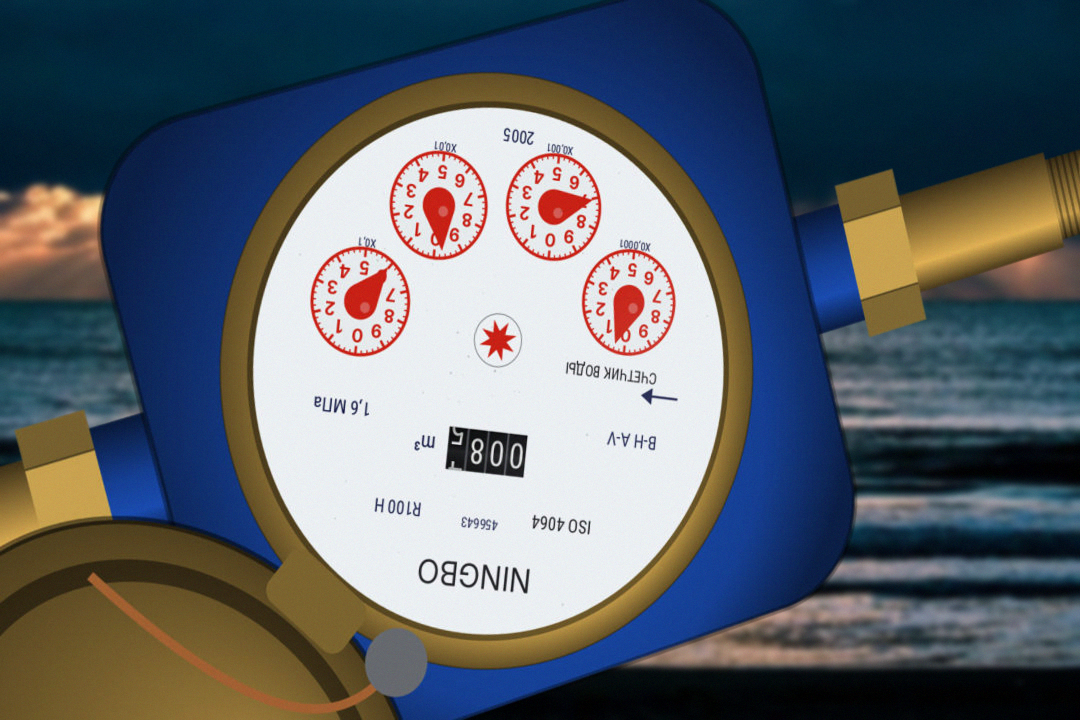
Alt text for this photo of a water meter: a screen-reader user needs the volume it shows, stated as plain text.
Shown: 84.5970 m³
